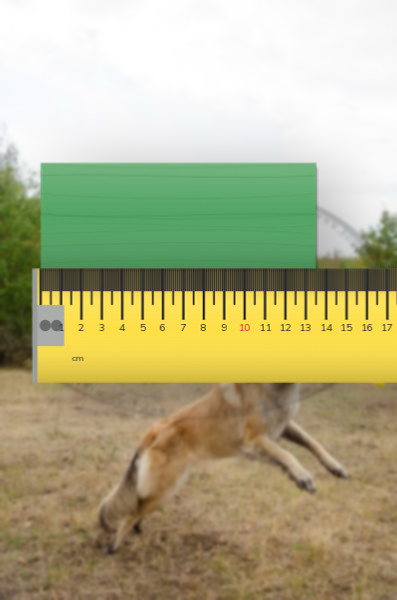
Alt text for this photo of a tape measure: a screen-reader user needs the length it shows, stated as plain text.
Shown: 13.5 cm
